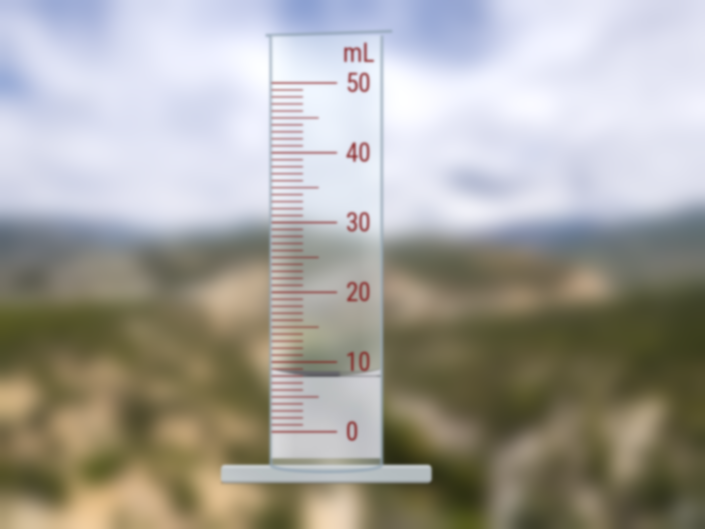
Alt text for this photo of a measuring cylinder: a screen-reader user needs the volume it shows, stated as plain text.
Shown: 8 mL
